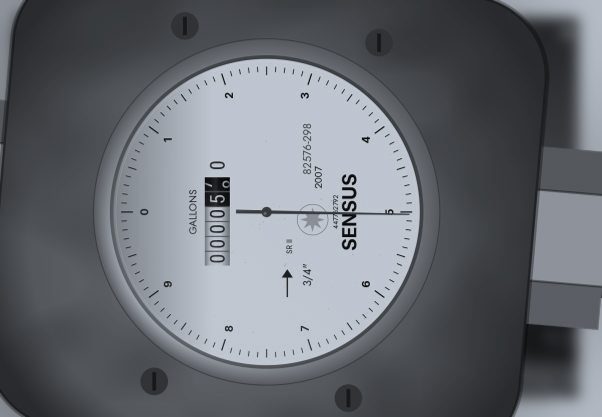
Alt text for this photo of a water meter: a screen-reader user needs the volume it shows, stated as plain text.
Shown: 575.0 gal
